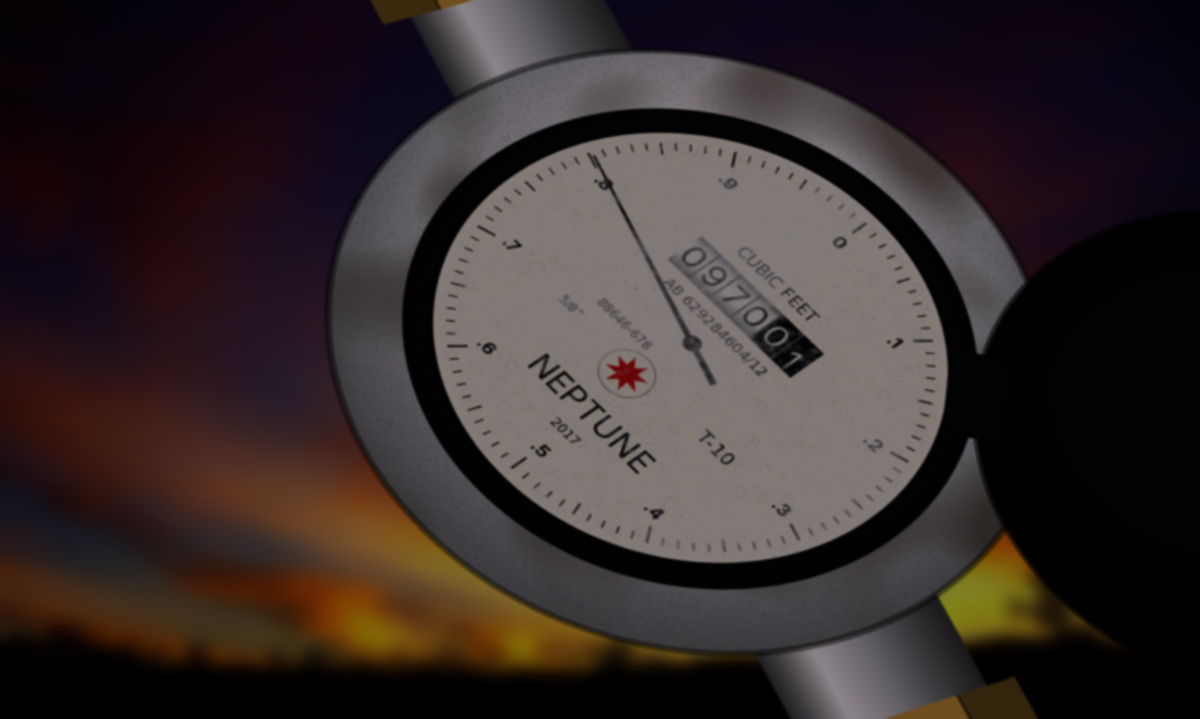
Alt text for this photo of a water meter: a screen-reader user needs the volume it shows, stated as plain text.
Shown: 97000.80 ft³
